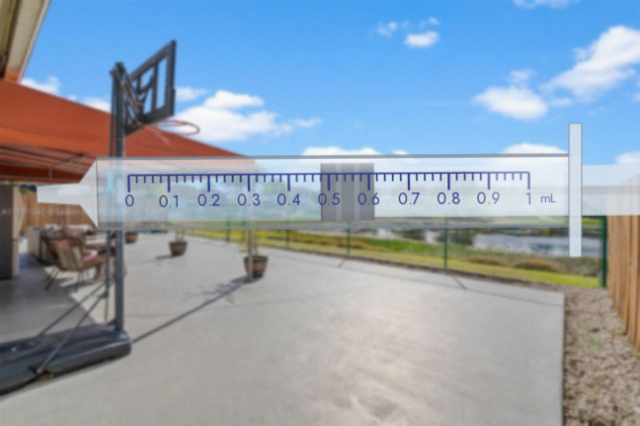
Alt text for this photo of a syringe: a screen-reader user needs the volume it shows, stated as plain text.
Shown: 0.48 mL
